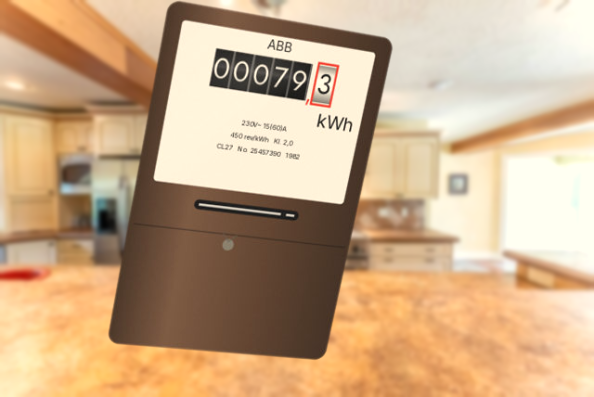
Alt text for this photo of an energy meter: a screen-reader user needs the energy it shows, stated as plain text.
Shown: 79.3 kWh
